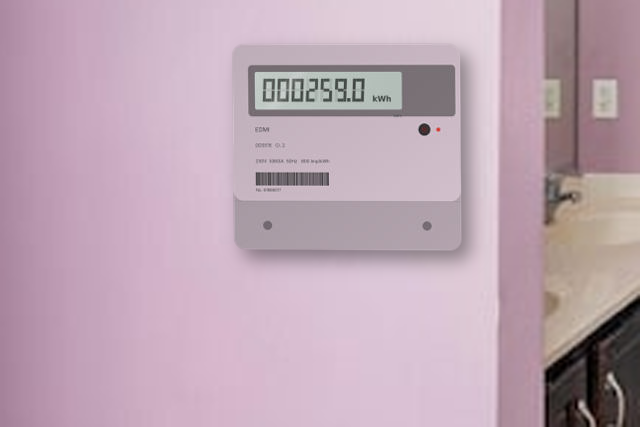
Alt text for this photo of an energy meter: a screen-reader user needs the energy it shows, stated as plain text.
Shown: 259.0 kWh
